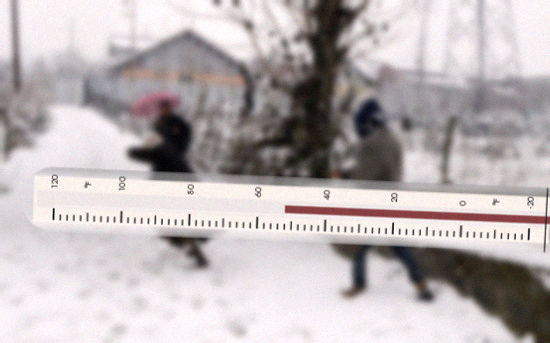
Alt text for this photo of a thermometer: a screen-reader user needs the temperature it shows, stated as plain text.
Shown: 52 °F
